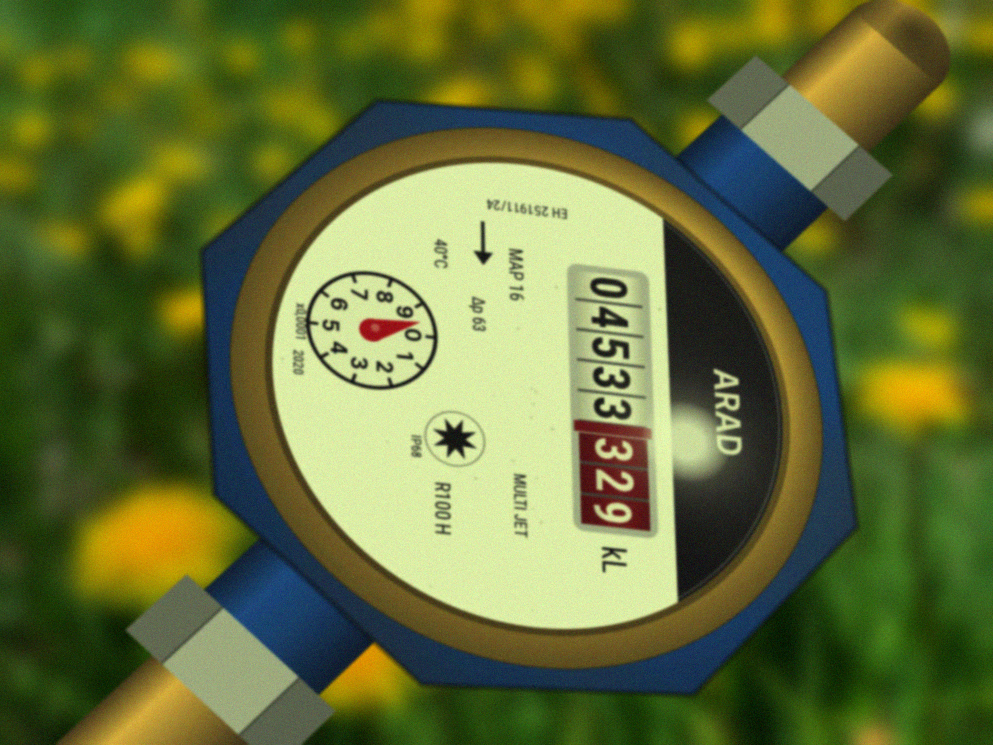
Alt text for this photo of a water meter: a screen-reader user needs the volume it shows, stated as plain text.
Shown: 4533.3289 kL
